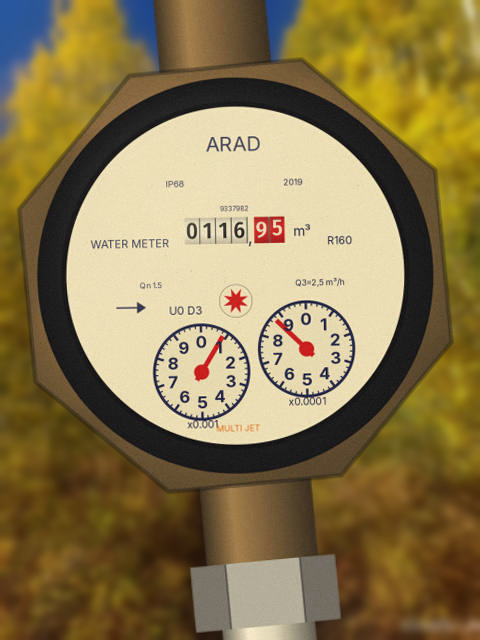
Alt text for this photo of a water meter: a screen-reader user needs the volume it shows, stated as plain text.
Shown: 116.9508 m³
